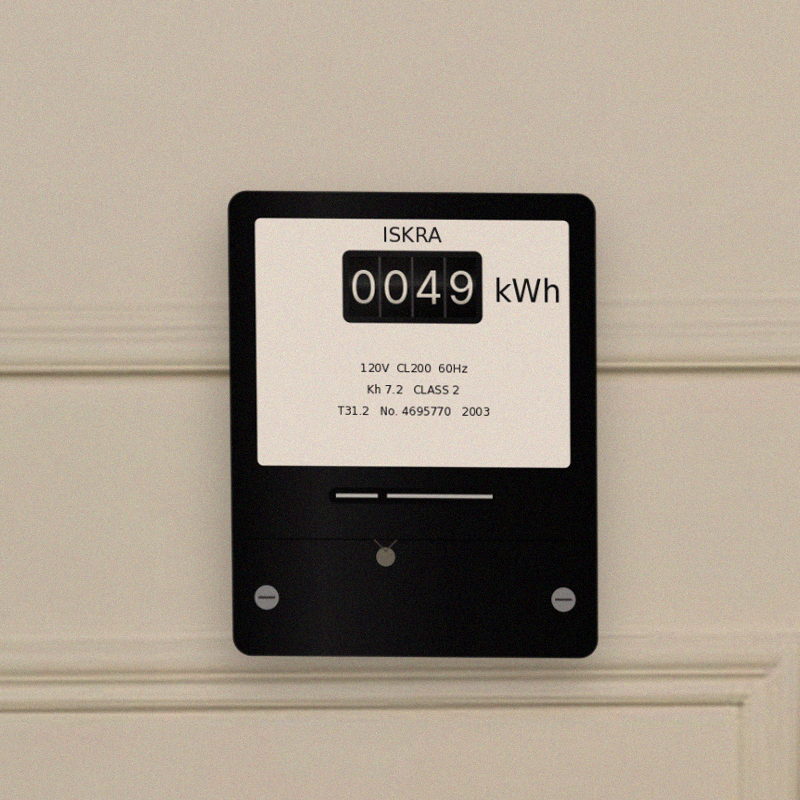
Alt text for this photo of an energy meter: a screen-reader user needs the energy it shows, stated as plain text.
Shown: 49 kWh
